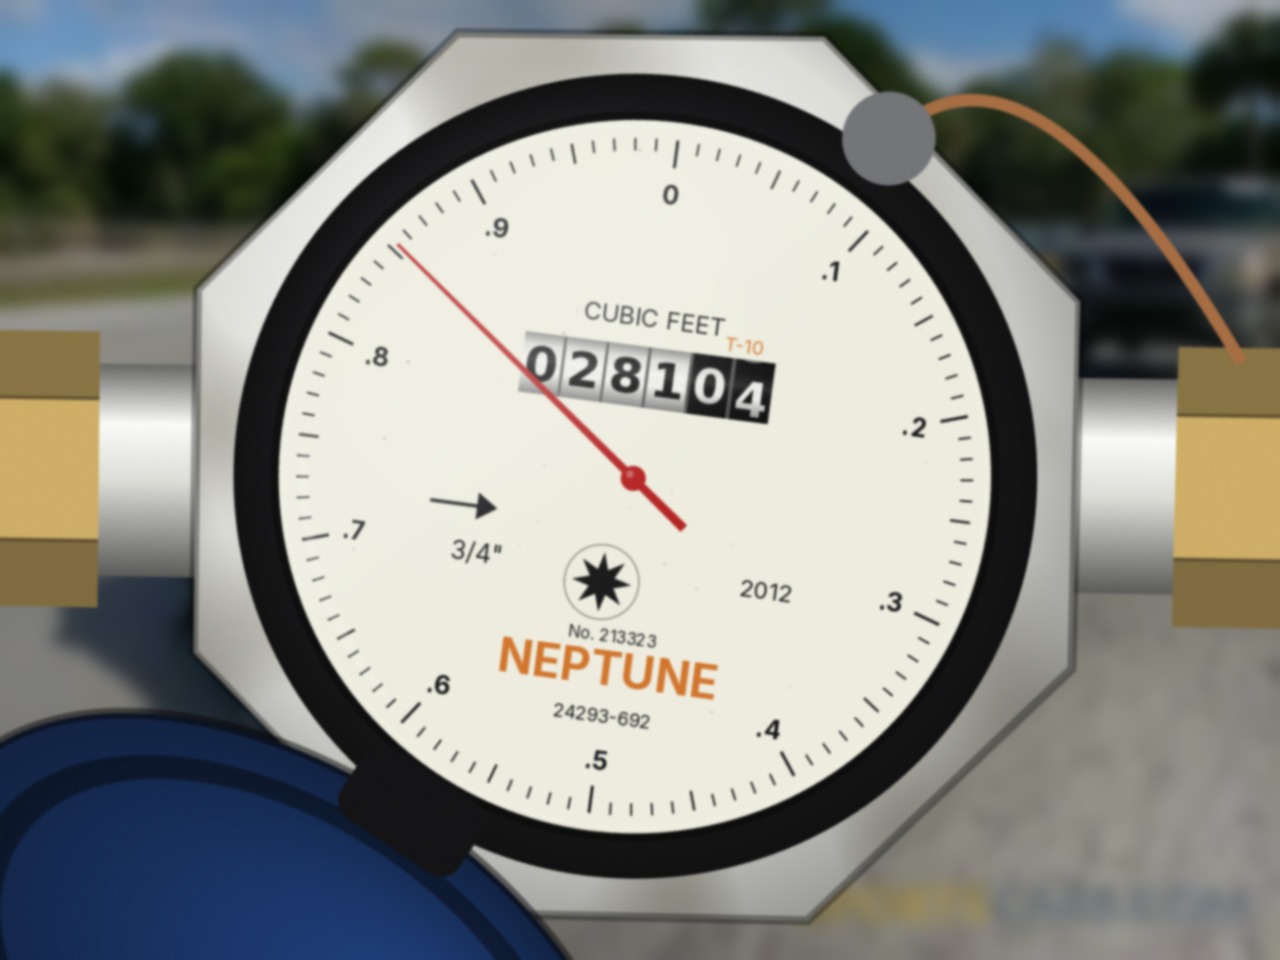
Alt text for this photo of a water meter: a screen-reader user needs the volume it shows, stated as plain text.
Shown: 28103.85 ft³
